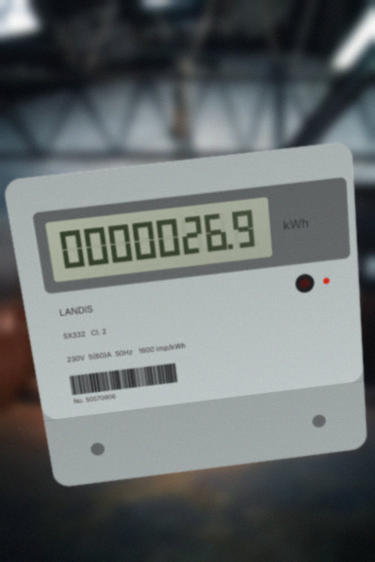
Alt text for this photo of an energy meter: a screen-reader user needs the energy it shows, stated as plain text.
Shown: 26.9 kWh
